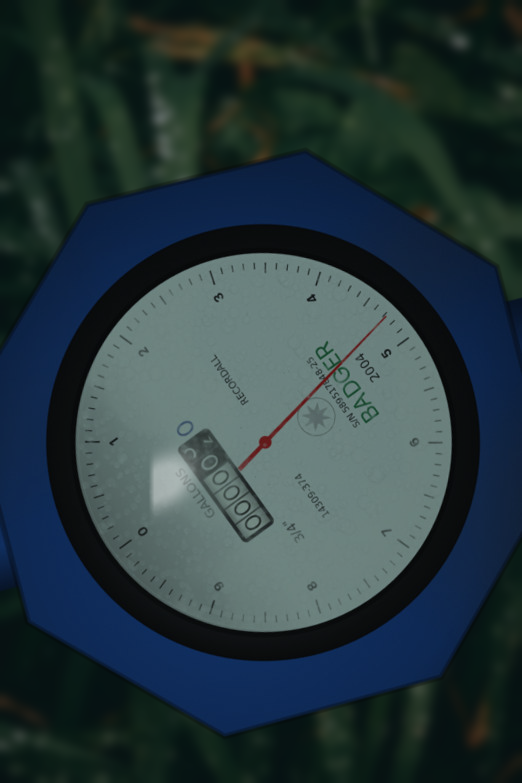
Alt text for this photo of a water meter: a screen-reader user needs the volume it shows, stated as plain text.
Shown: 54.7 gal
